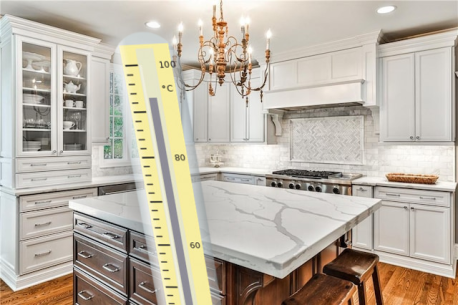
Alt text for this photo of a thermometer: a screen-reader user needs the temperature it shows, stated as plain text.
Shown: 93 °C
